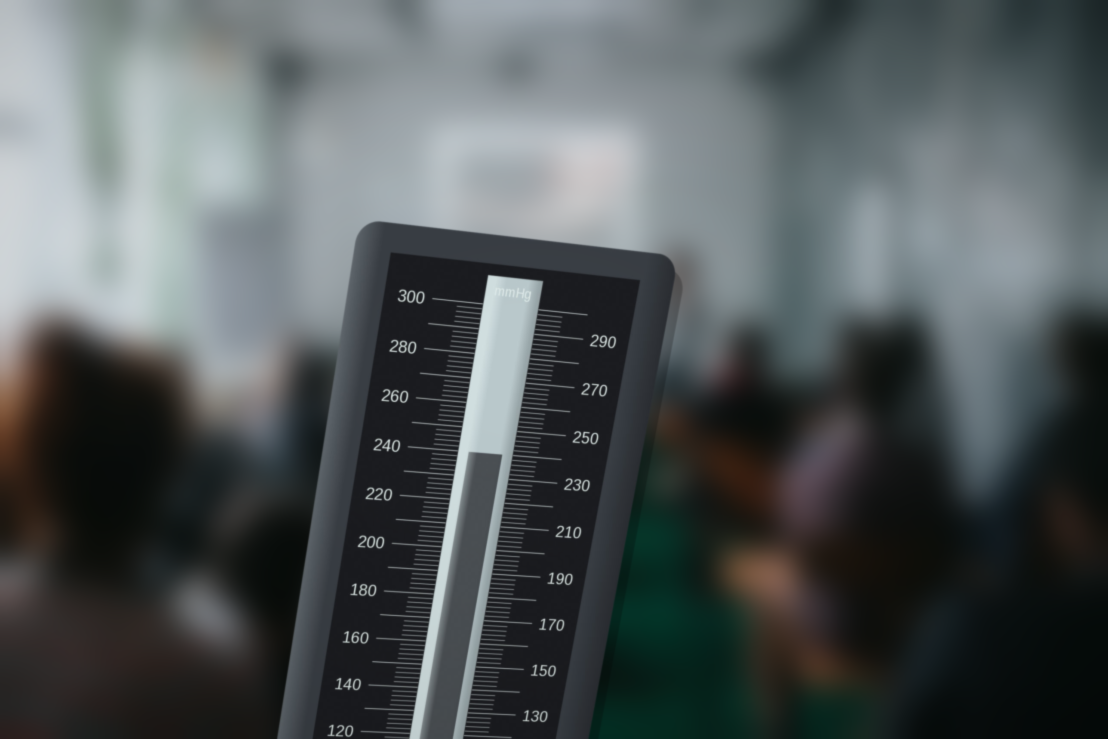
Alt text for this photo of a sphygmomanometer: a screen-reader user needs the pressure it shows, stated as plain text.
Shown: 240 mmHg
